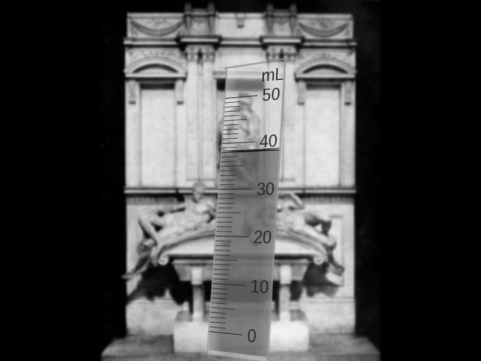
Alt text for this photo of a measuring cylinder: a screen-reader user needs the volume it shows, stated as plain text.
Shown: 38 mL
